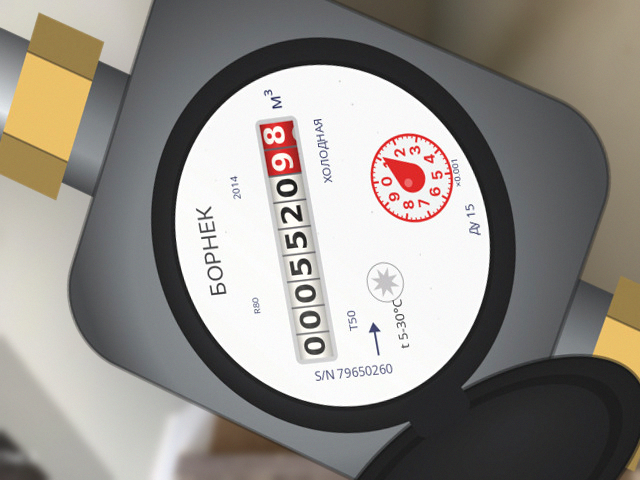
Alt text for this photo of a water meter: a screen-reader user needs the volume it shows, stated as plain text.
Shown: 5520.981 m³
